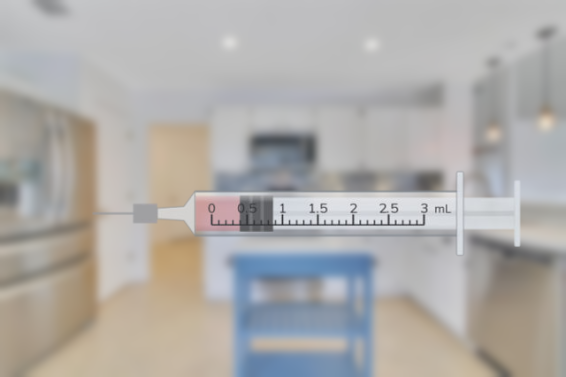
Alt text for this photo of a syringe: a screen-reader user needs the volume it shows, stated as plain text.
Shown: 0.4 mL
